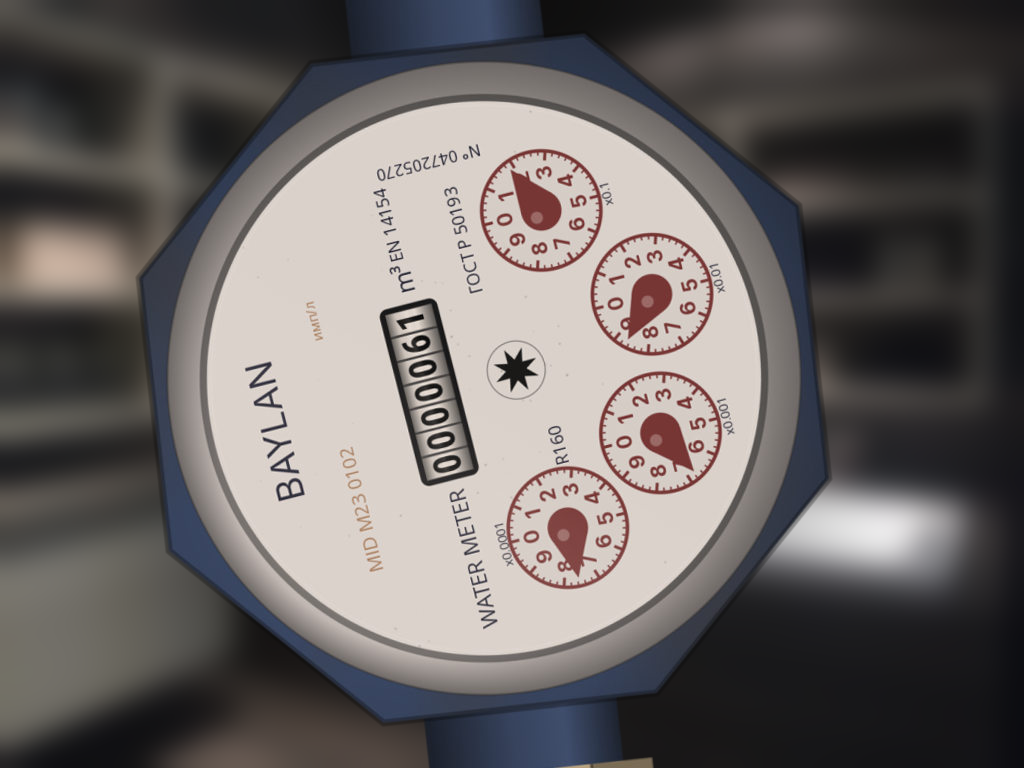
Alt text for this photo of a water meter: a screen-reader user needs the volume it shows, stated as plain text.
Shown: 61.1867 m³
